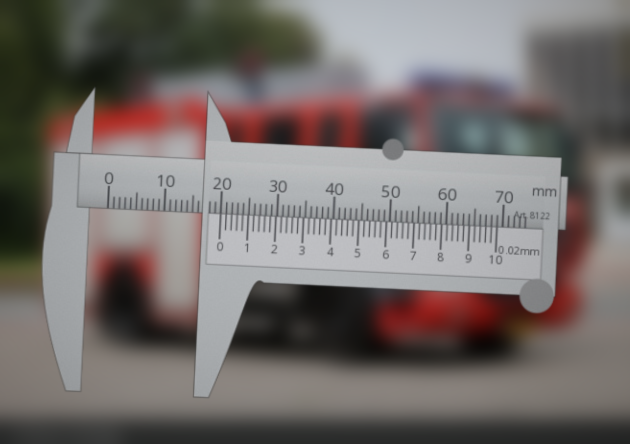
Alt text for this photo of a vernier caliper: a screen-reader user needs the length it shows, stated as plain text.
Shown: 20.0 mm
